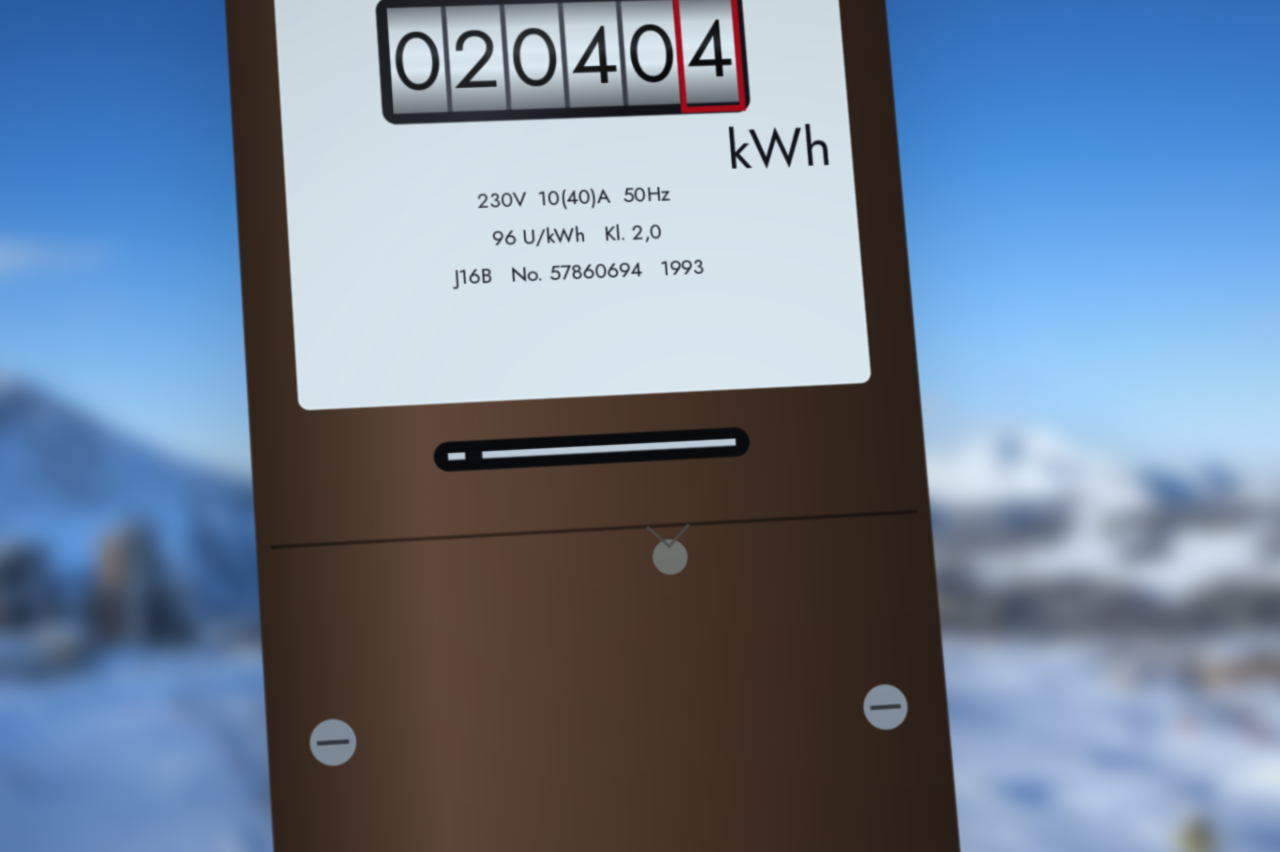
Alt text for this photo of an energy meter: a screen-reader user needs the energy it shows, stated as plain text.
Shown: 2040.4 kWh
